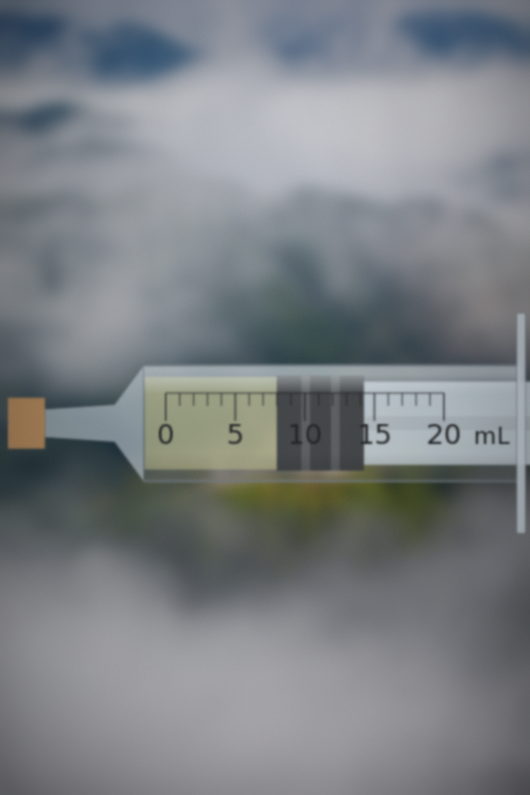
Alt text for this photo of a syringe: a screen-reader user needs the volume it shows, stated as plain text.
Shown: 8 mL
